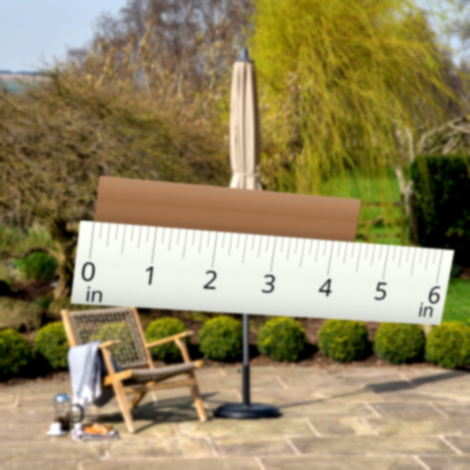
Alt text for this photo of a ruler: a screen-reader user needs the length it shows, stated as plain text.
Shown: 4.375 in
